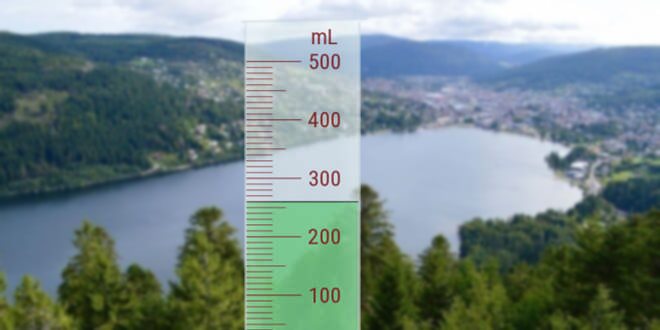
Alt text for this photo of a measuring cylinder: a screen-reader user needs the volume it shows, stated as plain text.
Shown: 260 mL
